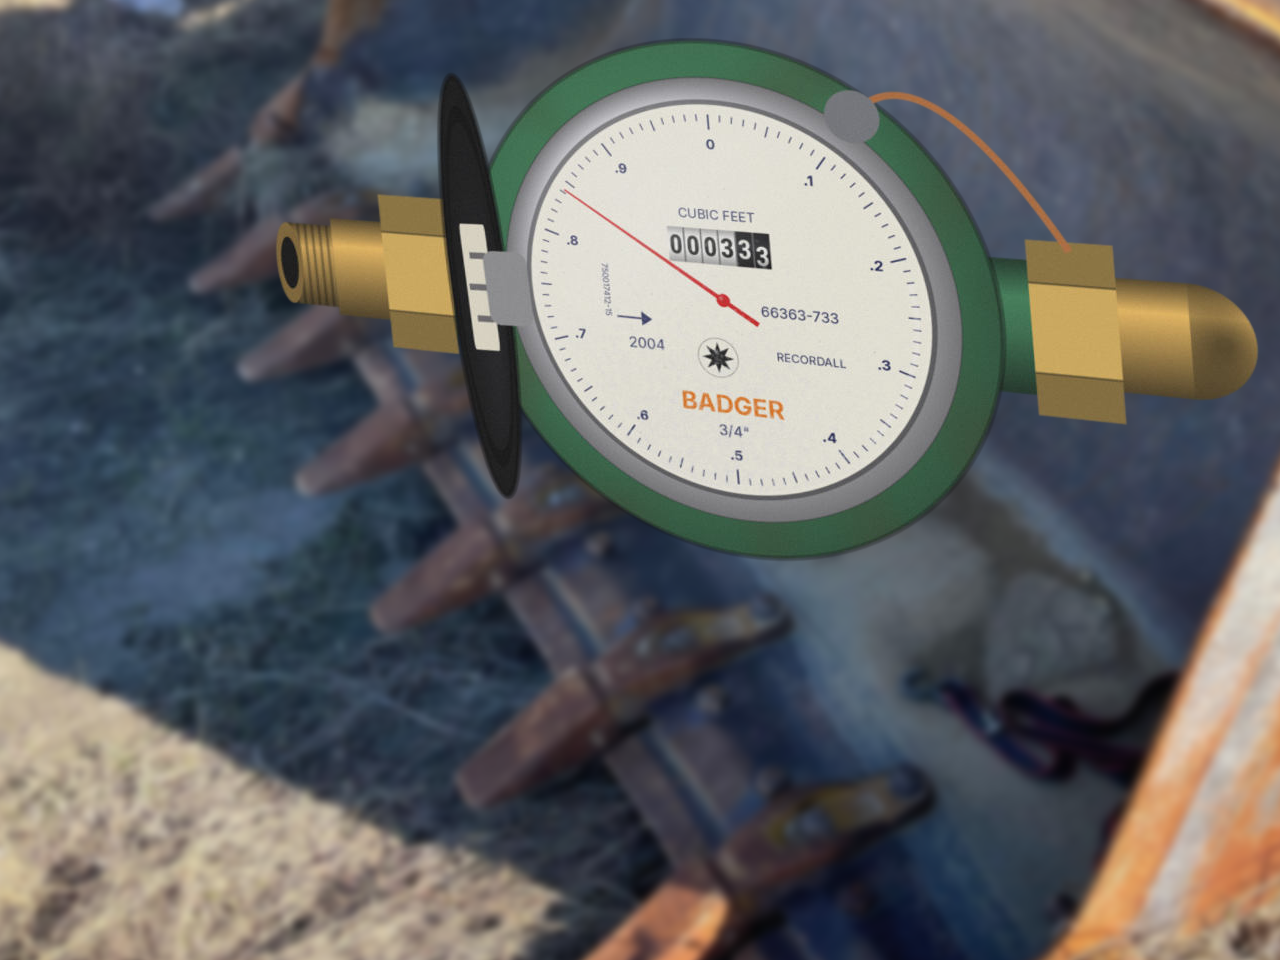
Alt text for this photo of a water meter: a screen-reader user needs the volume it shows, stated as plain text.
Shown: 332.84 ft³
